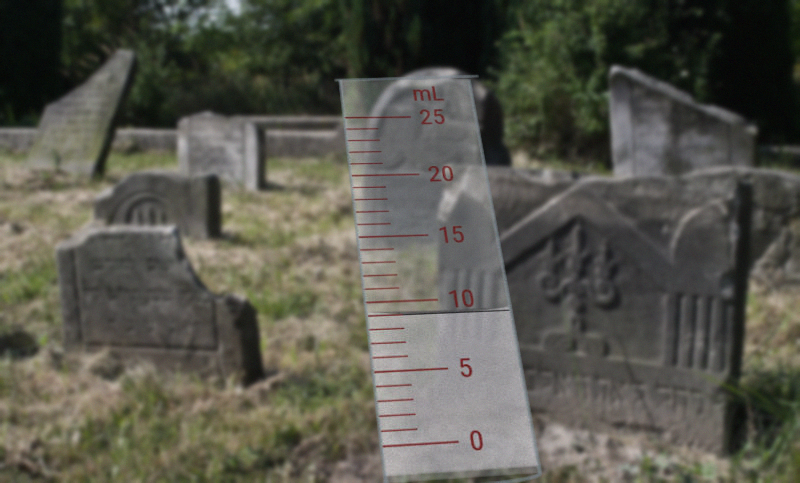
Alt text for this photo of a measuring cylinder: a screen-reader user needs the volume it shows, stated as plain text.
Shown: 9 mL
